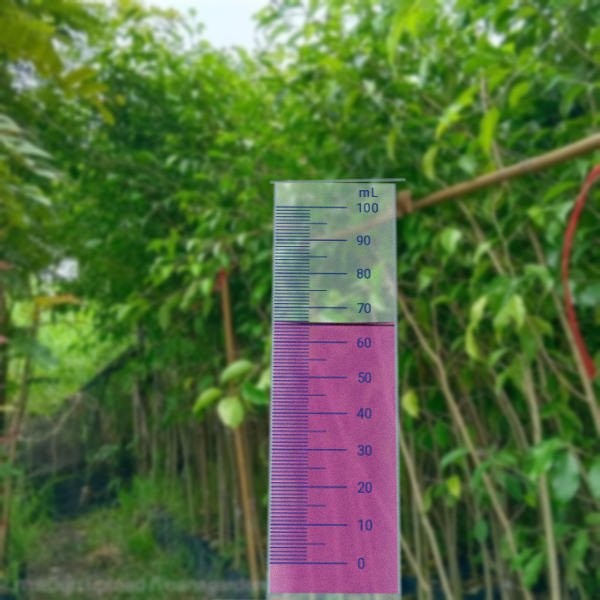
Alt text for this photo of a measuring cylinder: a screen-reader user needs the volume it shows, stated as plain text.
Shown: 65 mL
